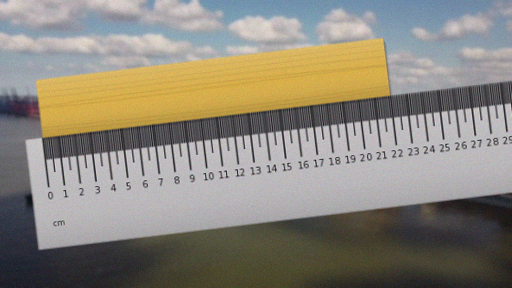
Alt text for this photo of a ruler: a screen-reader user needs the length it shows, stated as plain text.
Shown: 22 cm
